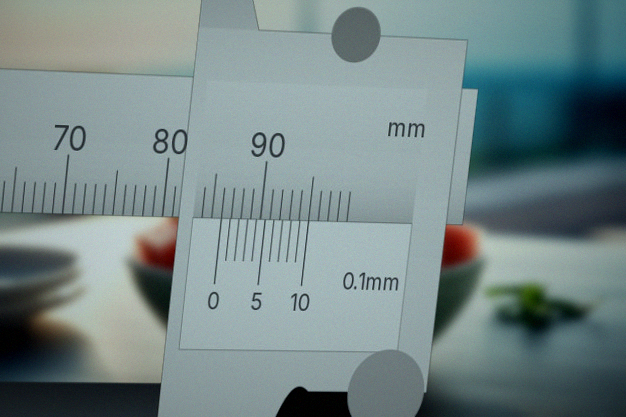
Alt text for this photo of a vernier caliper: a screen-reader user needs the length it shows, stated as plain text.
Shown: 86.0 mm
